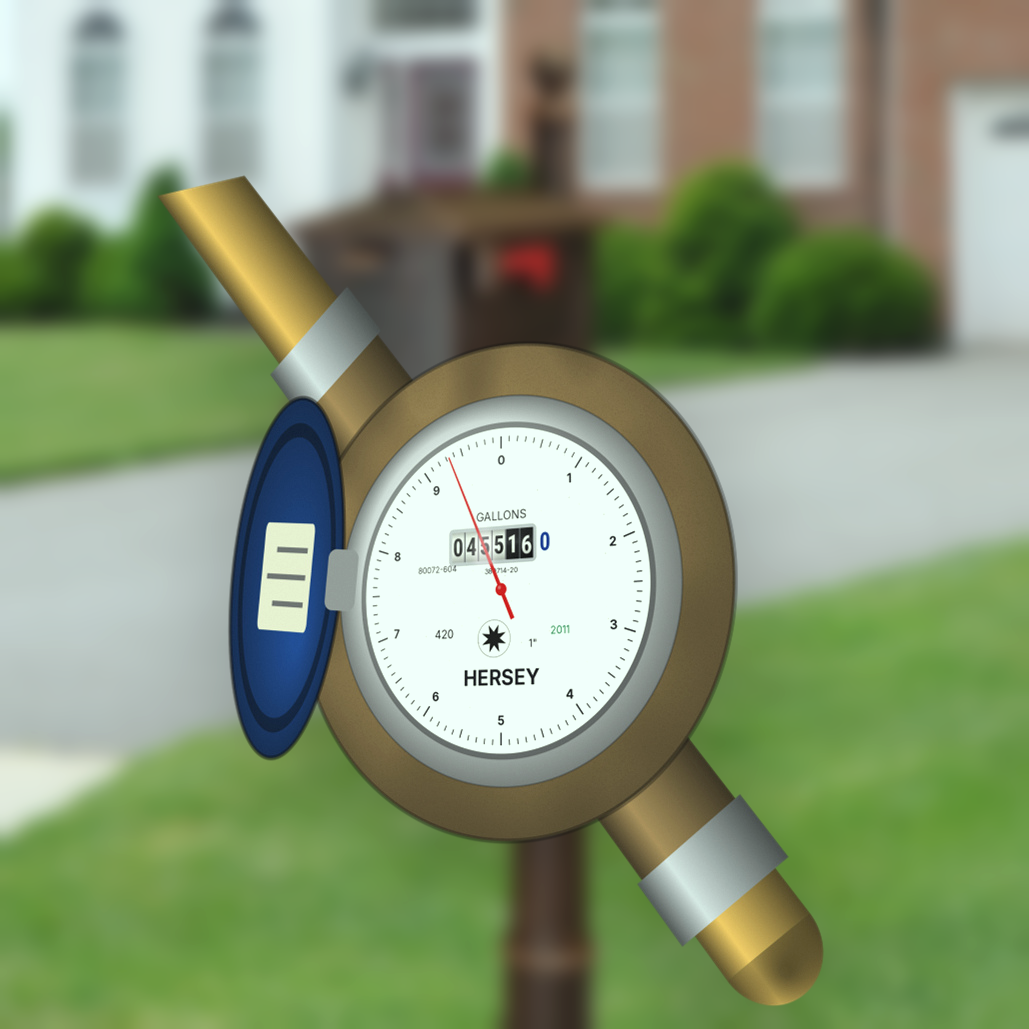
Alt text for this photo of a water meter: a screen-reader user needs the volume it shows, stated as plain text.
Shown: 455159.3 gal
